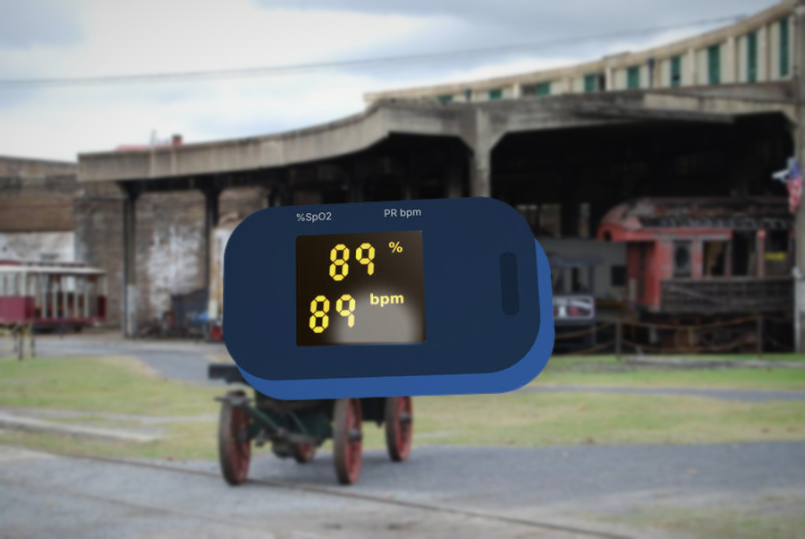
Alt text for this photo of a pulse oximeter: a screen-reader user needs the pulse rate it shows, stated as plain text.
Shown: 89 bpm
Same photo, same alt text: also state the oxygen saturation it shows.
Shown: 89 %
